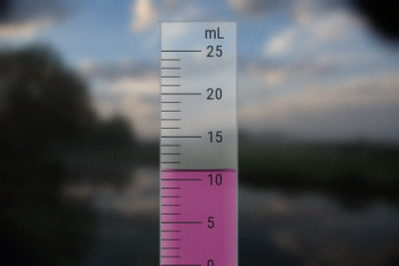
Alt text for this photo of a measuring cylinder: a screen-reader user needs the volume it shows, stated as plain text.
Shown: 11 mL
